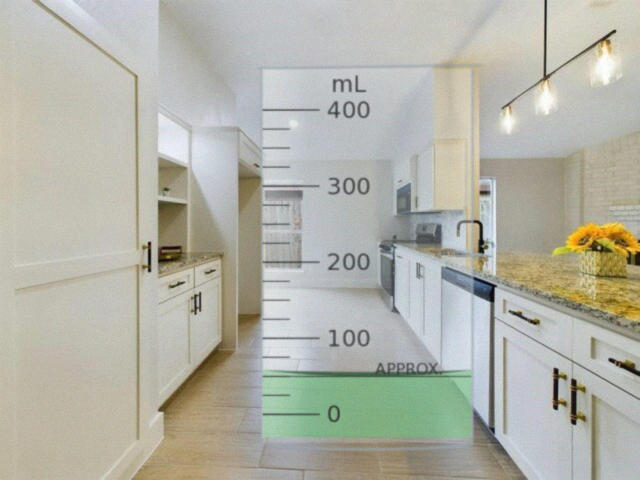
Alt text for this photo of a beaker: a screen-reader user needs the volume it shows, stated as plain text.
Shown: 50 mL
